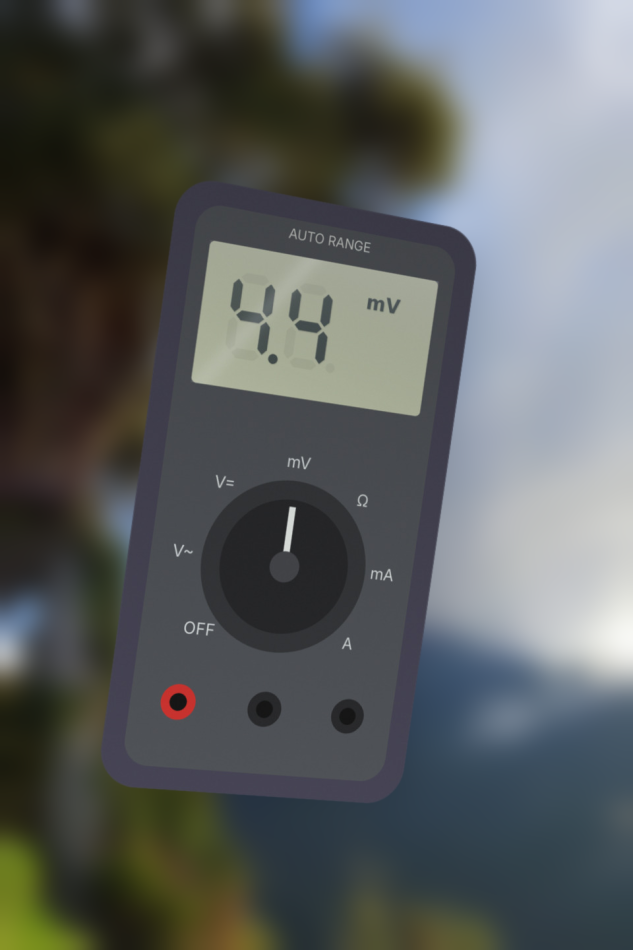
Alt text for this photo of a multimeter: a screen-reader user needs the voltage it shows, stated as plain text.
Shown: 4.4 mV
